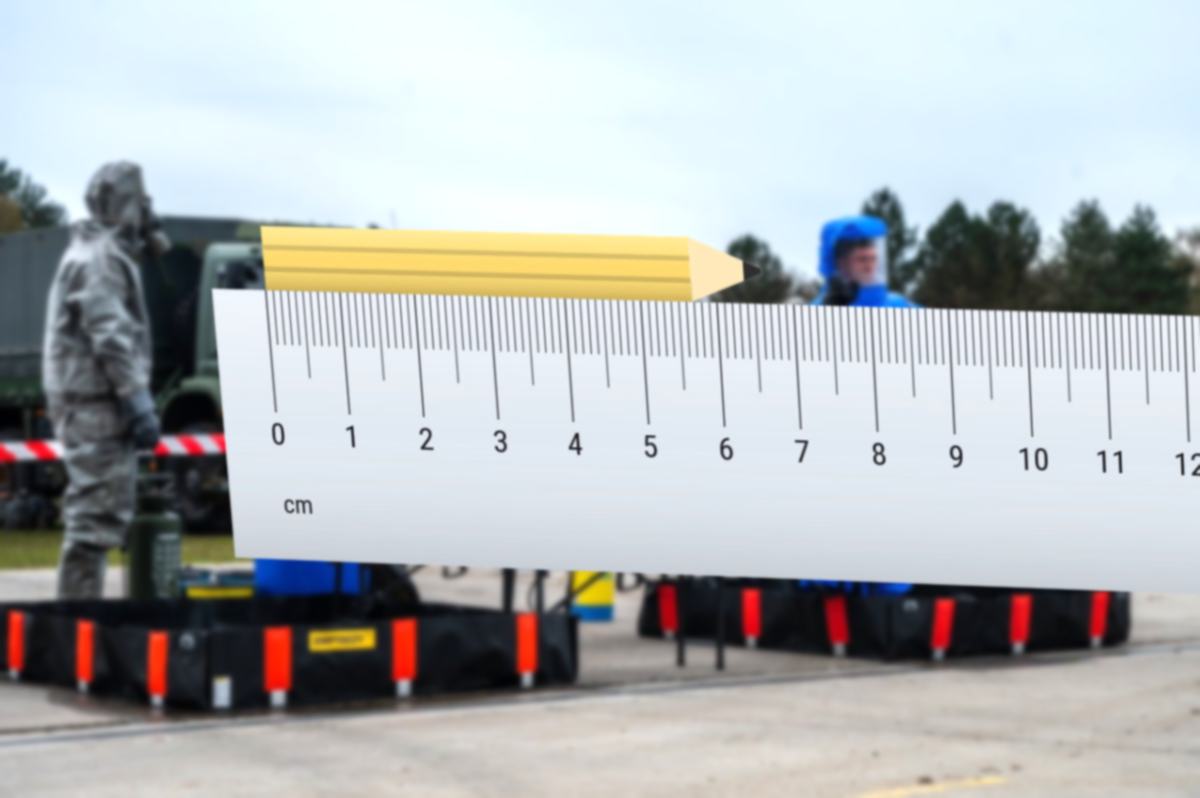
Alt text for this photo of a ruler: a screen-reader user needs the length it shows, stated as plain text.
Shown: 6.6 cm
